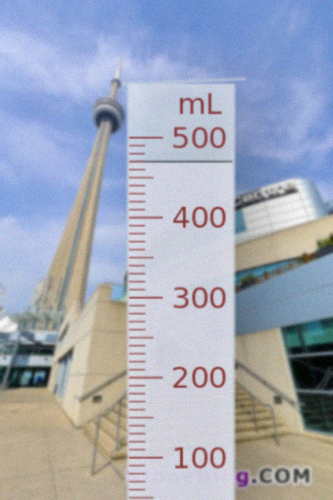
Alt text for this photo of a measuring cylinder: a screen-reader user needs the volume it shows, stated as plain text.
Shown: 470 mL
